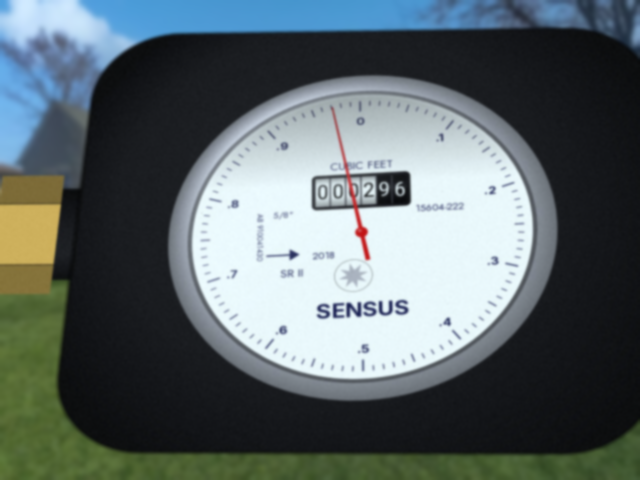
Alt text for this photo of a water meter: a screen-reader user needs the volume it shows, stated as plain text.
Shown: 295.97 ft³
